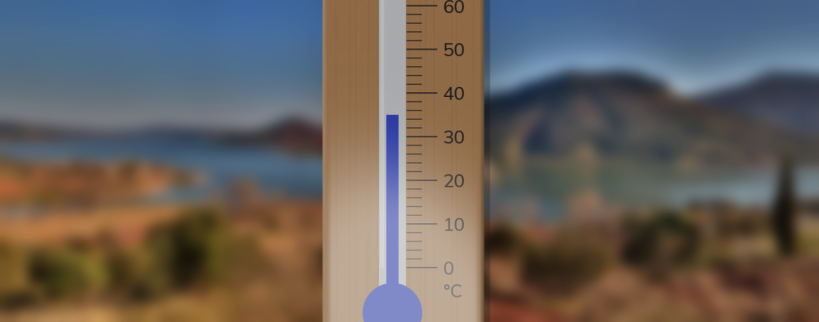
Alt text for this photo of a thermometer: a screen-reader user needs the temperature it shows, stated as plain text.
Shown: 35 °C
